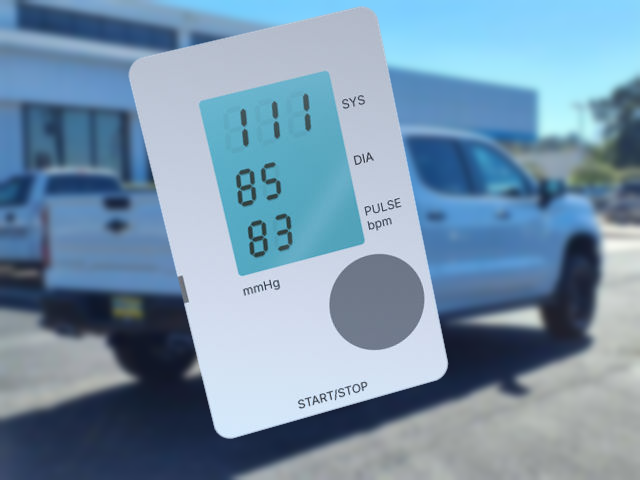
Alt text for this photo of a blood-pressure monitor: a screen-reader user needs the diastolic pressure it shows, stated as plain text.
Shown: 85 mmHg
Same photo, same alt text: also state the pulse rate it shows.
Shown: 83 bpm
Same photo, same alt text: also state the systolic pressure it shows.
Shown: 111 mmHg
